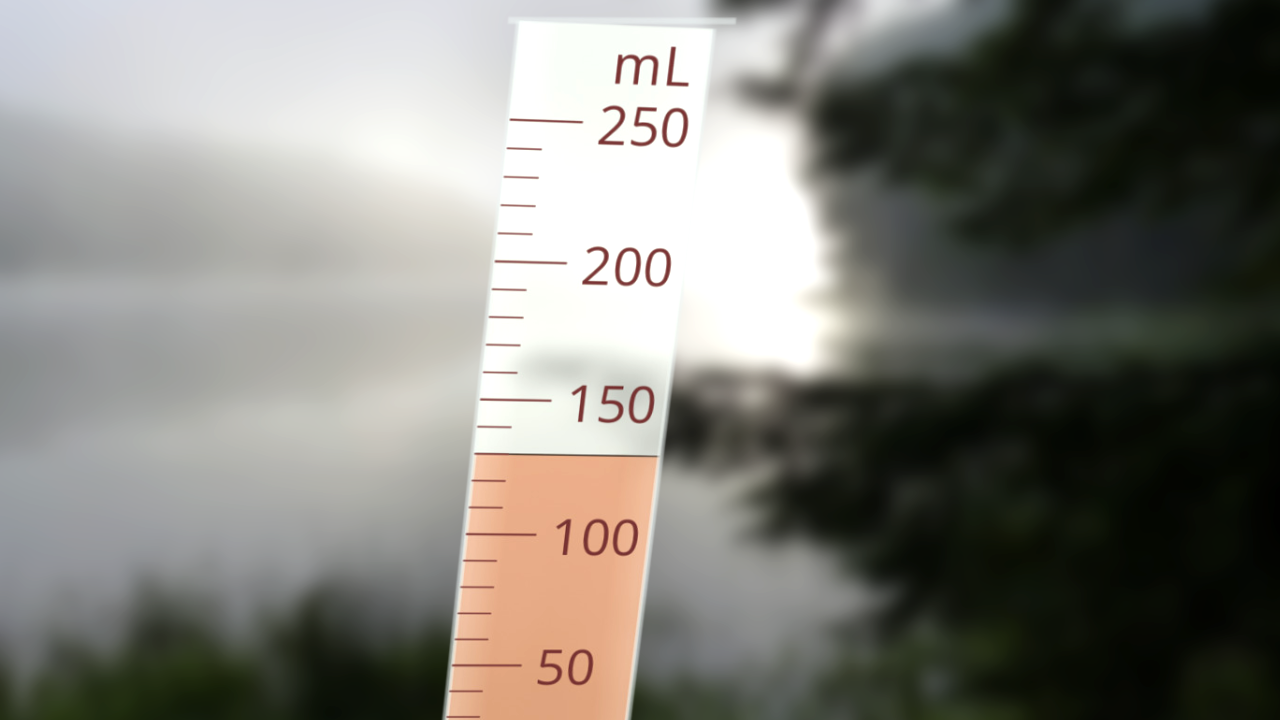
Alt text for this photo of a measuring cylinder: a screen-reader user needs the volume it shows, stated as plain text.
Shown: 130 mL
